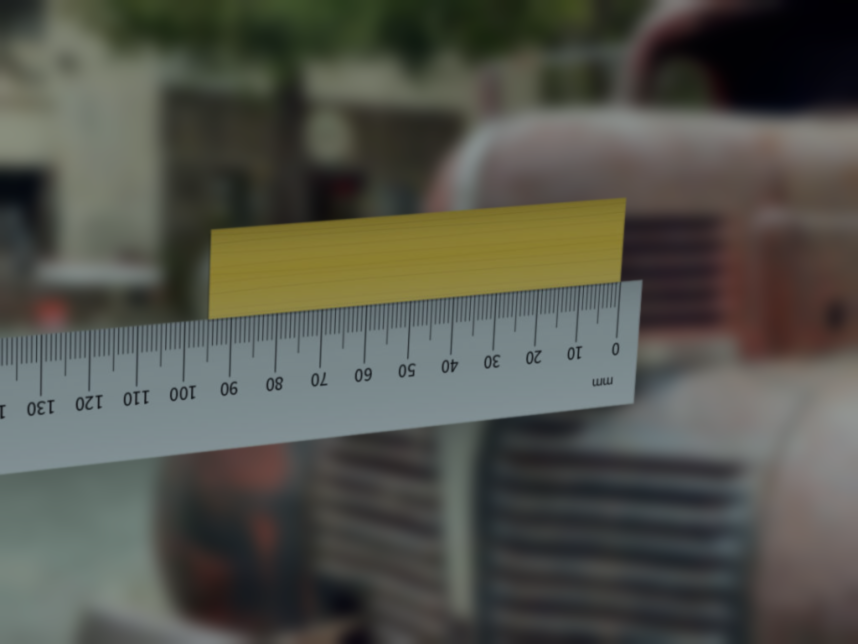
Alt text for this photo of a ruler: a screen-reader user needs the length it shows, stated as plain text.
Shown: 95 mm
